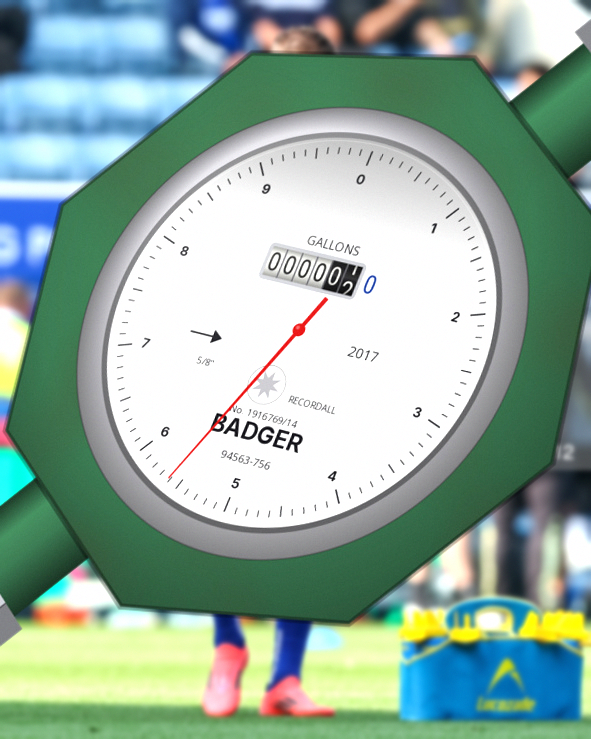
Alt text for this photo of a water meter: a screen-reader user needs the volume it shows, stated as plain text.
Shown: 15.6 gal
